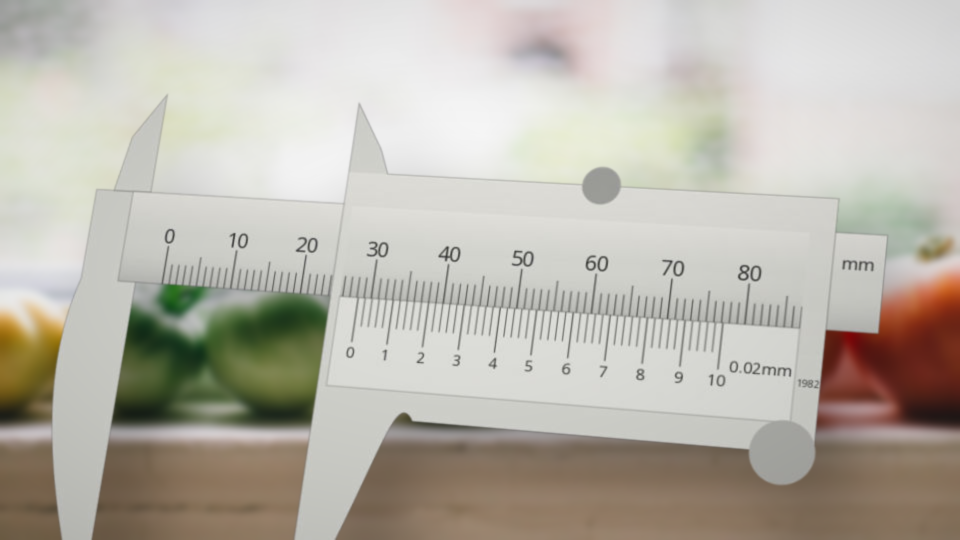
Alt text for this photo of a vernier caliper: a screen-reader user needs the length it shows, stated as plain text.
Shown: 28.2 mm
